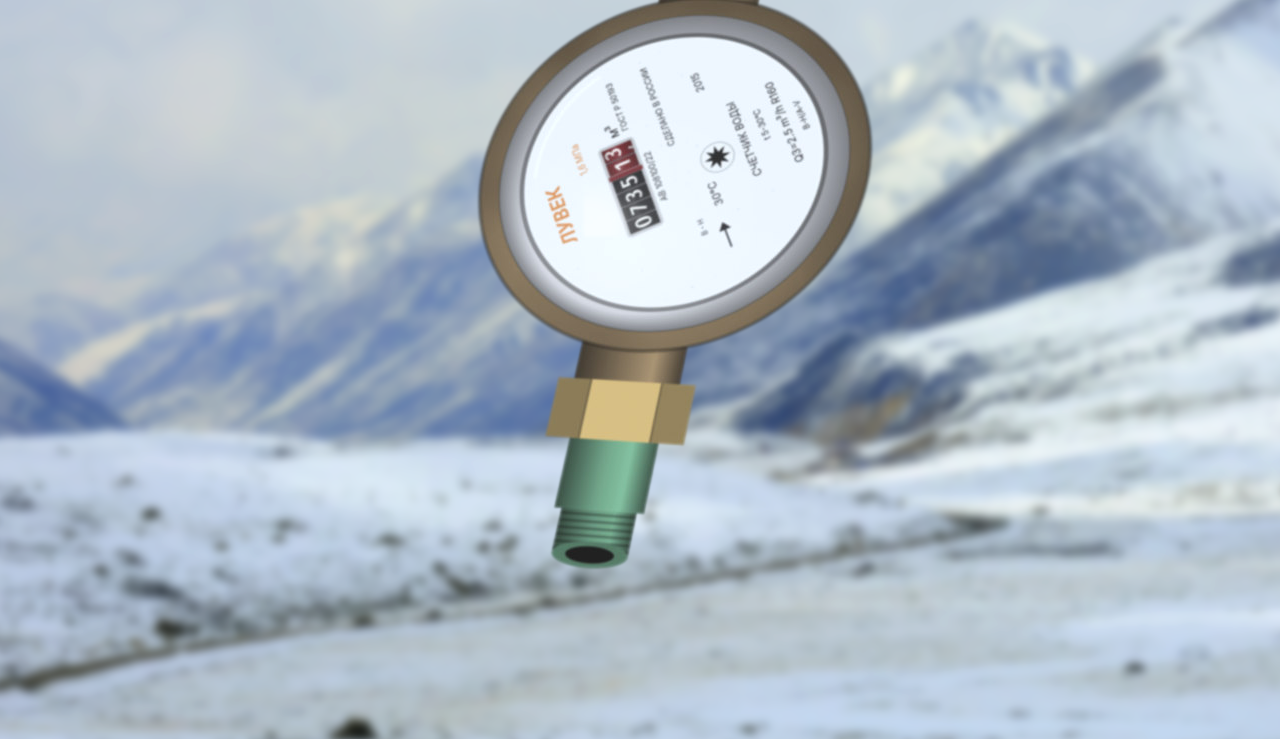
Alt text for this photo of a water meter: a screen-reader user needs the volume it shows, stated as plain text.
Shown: 735.13 m³
